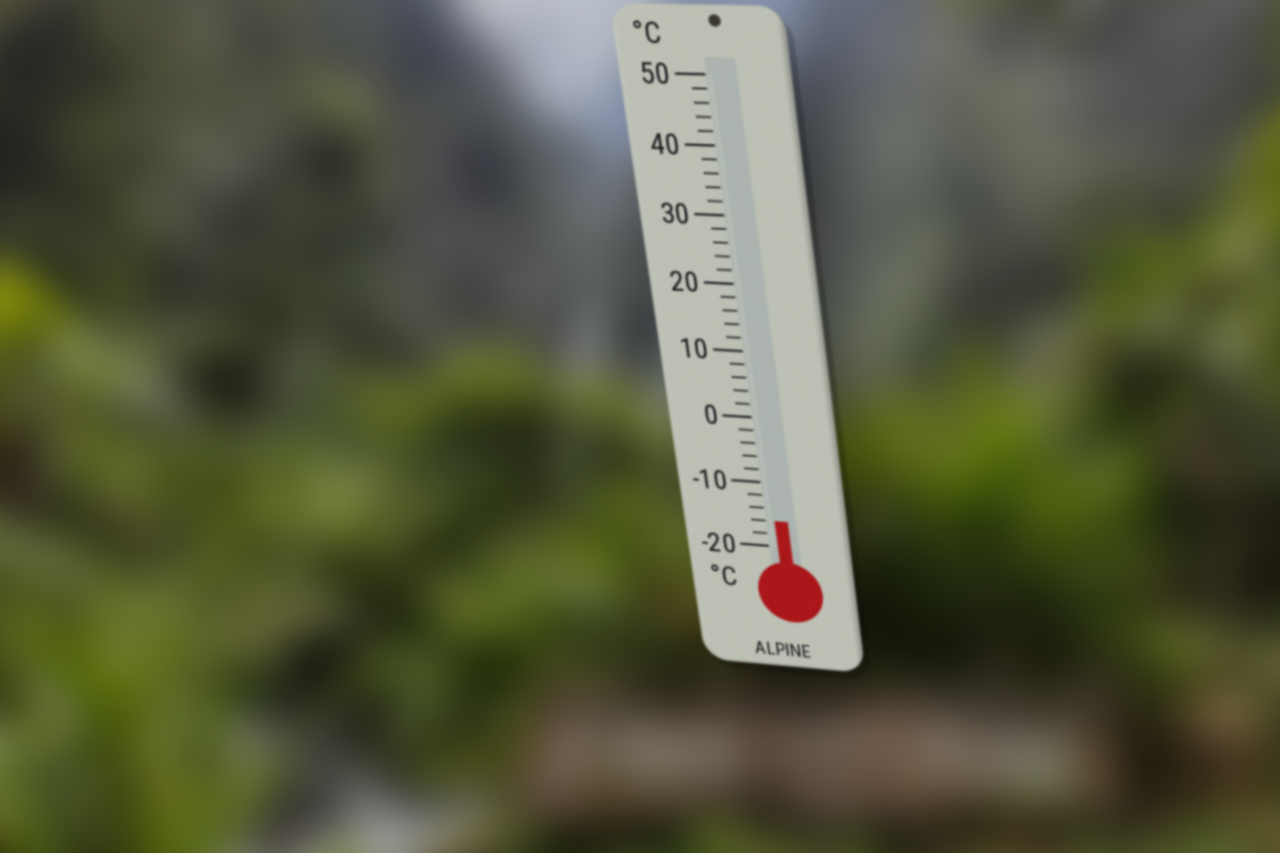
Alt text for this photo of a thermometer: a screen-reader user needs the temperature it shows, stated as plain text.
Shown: -16 °C
